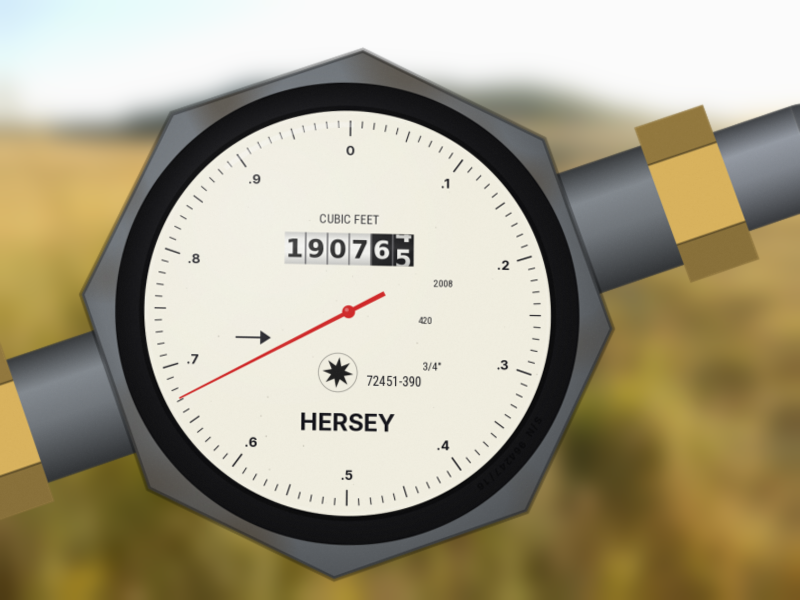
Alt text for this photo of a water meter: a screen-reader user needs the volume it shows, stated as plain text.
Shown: 190764.67 ft³
